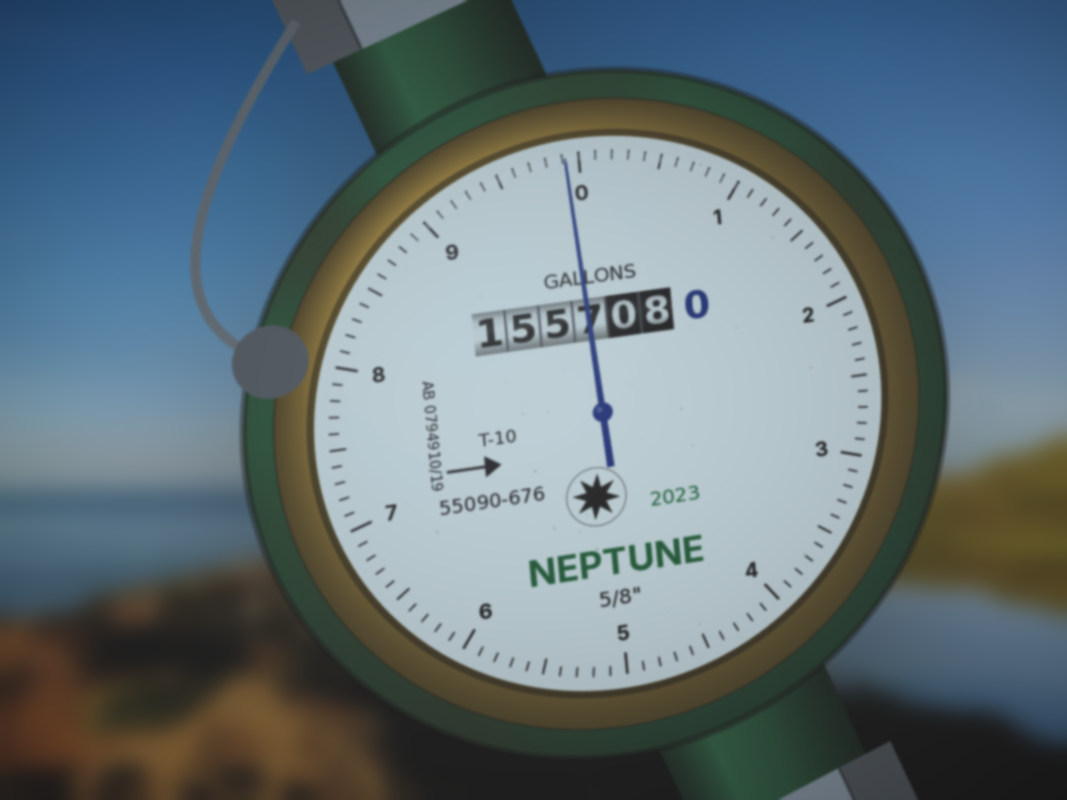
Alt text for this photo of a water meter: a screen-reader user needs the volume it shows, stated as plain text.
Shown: 1557079.9 gal
